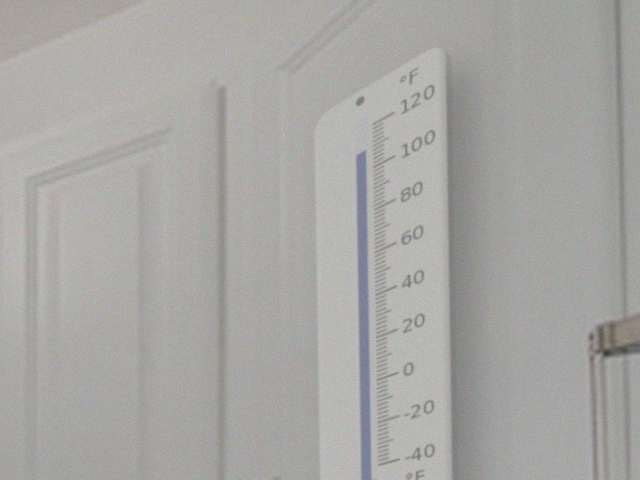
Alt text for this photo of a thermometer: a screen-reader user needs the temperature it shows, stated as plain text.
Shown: 110 °F
